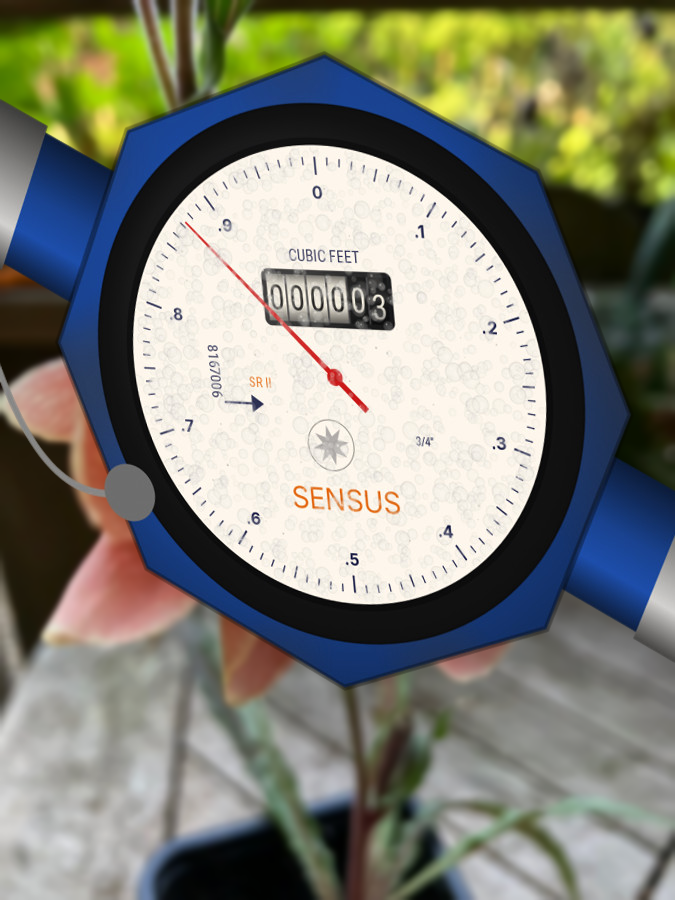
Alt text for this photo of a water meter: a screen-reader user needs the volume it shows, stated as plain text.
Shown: 2.87 ft³
